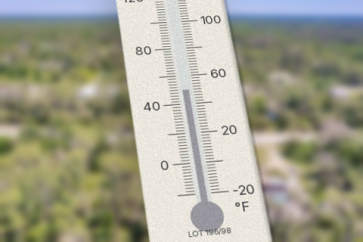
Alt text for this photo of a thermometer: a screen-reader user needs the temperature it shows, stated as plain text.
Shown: 50 °F
